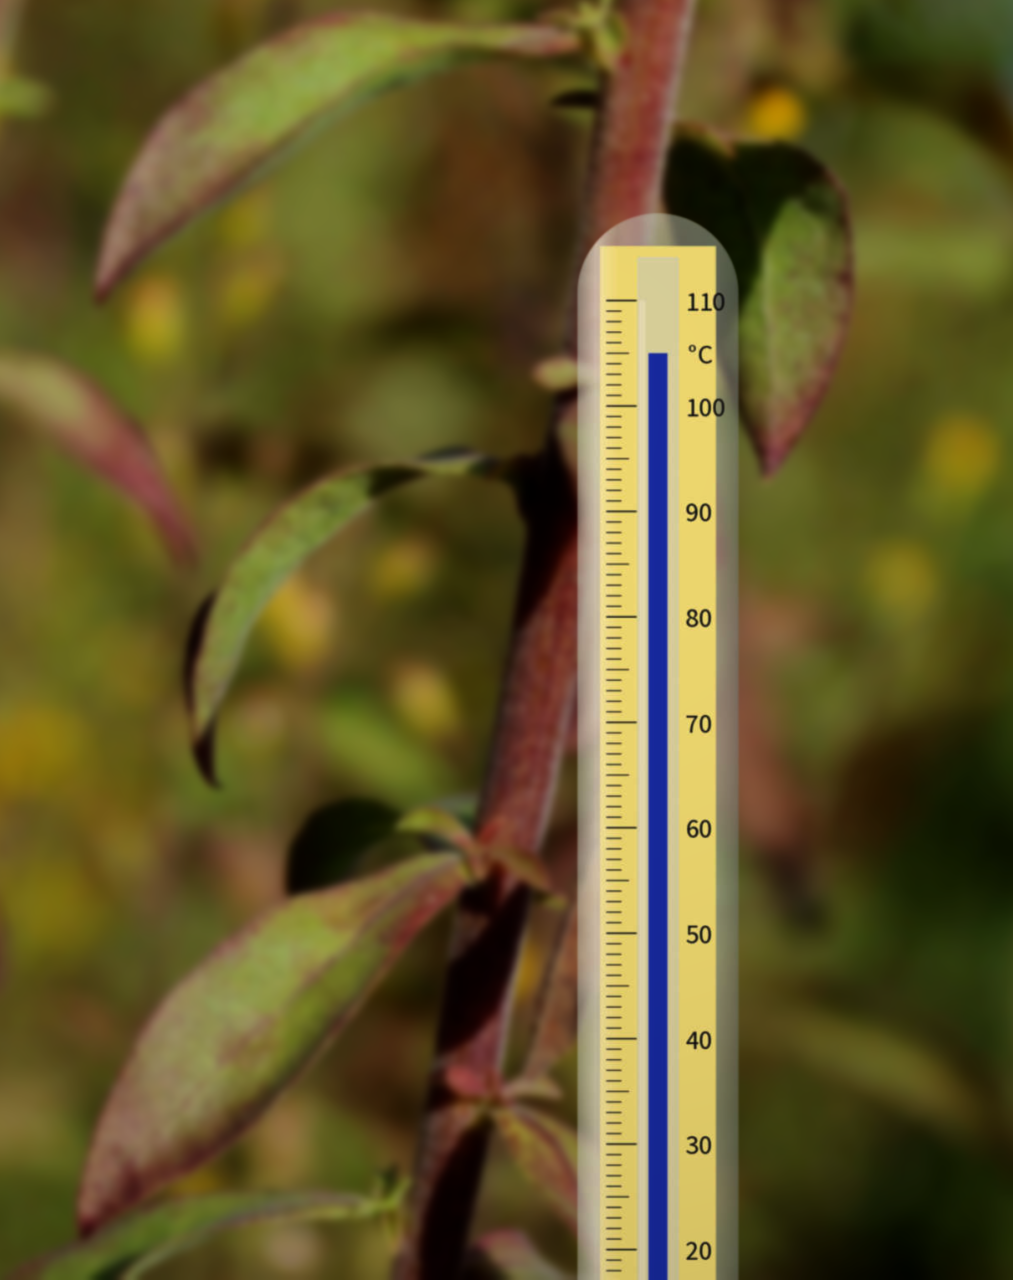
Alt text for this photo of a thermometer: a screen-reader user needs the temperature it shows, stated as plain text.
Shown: 105 °C
